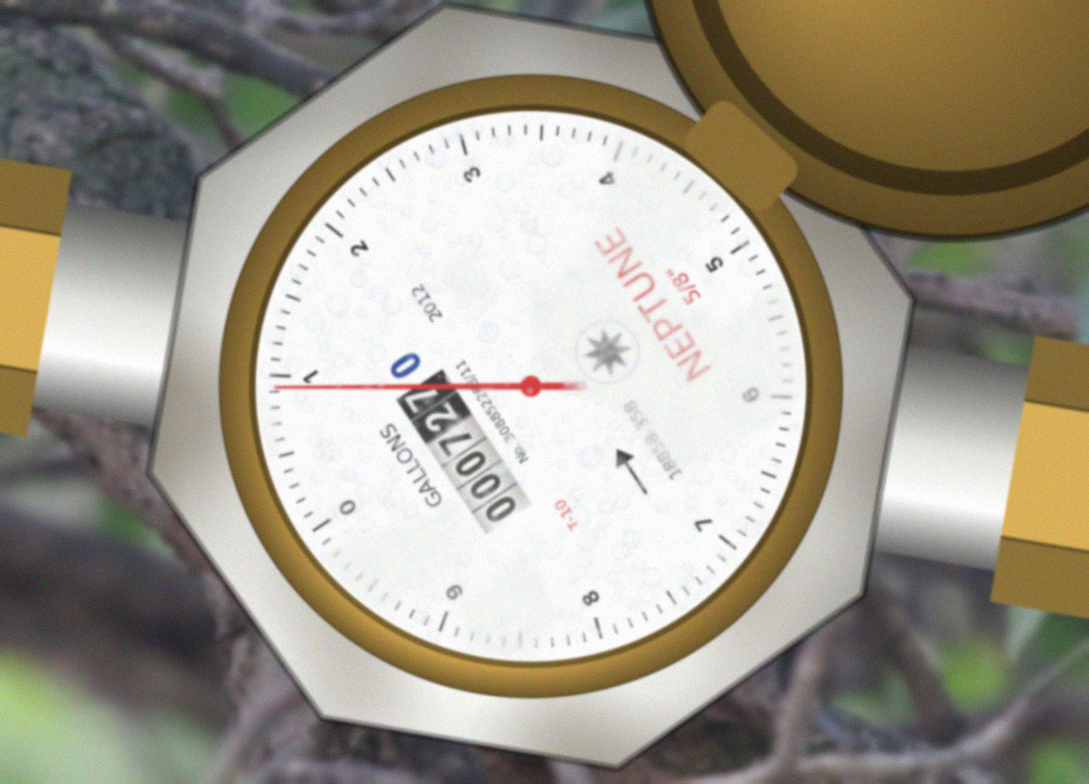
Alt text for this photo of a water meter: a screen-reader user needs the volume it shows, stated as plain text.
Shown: 7270.9 gal
